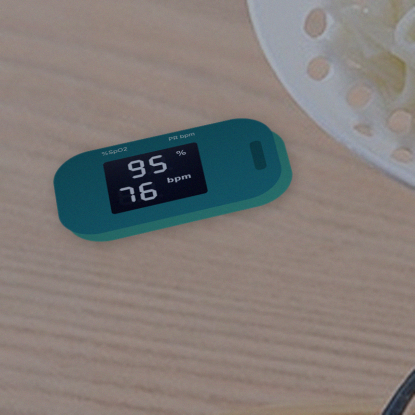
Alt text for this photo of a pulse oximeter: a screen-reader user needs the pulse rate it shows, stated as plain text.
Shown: 76 bpm
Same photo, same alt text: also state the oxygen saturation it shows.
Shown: 95 %
